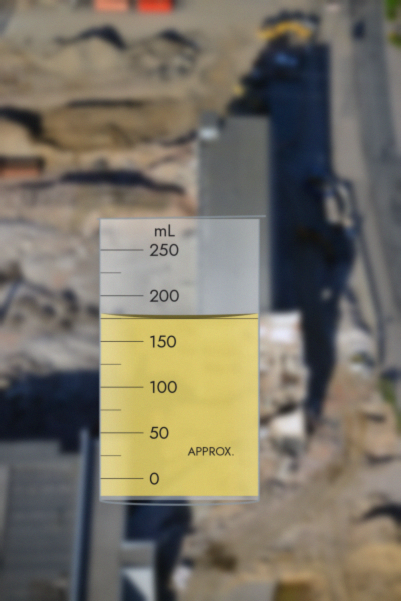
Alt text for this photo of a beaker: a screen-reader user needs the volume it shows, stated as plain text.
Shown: 175 mL
